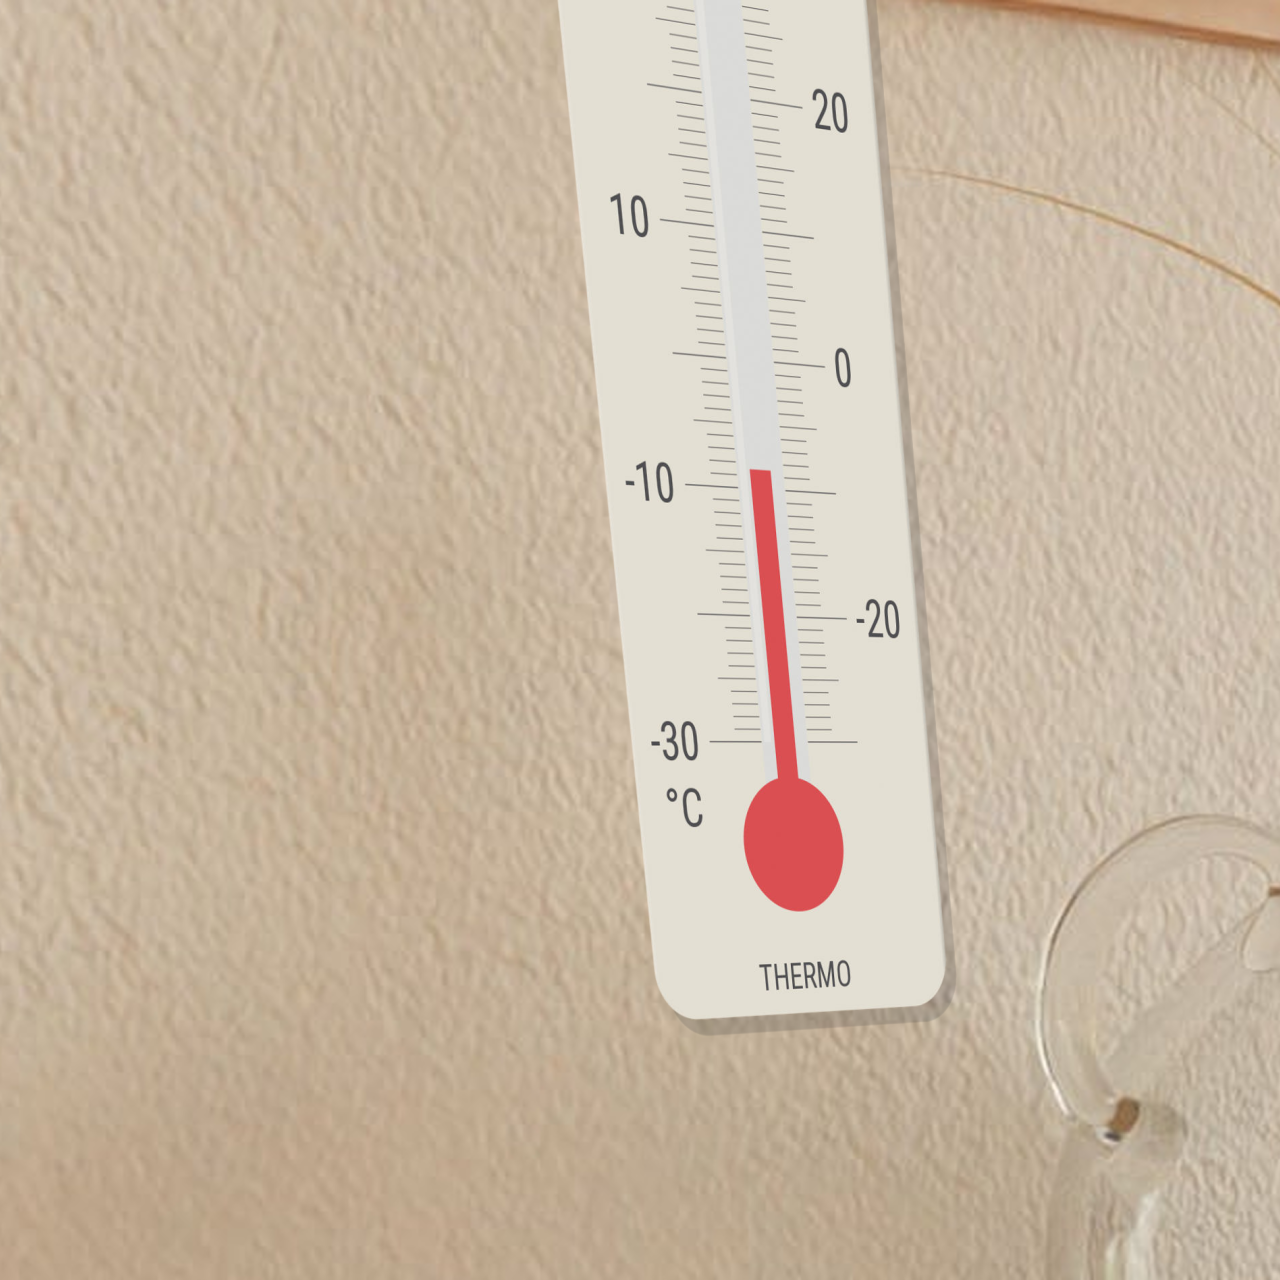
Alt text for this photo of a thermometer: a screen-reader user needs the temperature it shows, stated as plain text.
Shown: -8.5 °C
